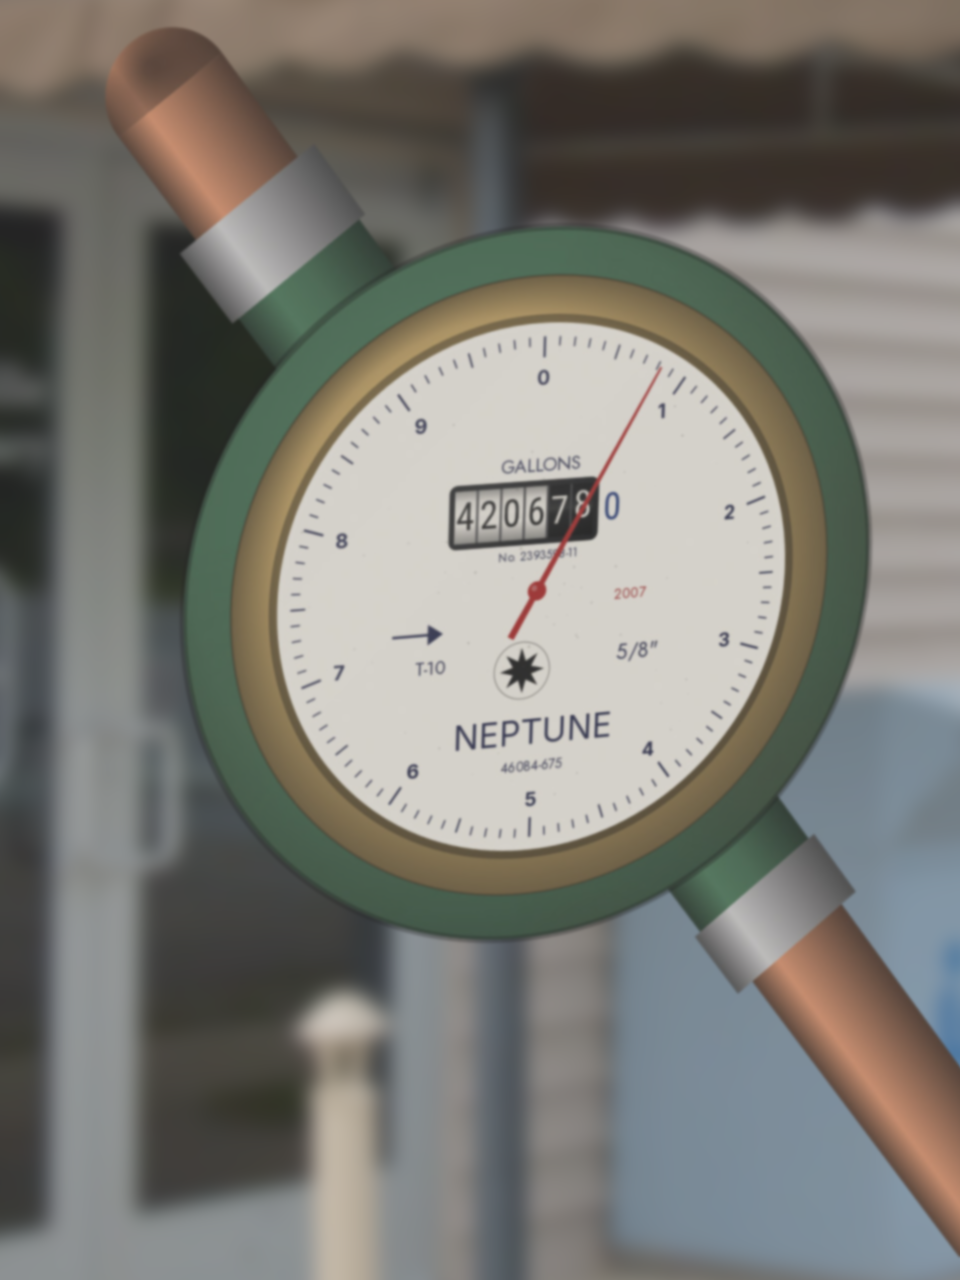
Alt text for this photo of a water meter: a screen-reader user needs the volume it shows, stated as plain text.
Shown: 4206780.8 gal
